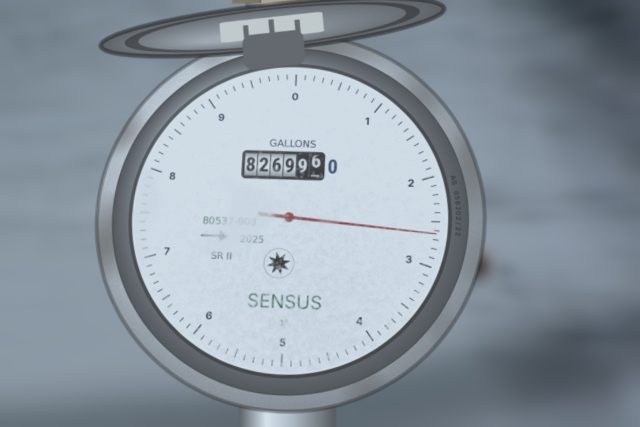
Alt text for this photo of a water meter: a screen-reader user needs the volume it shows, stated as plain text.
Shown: 8269962.6 gal
